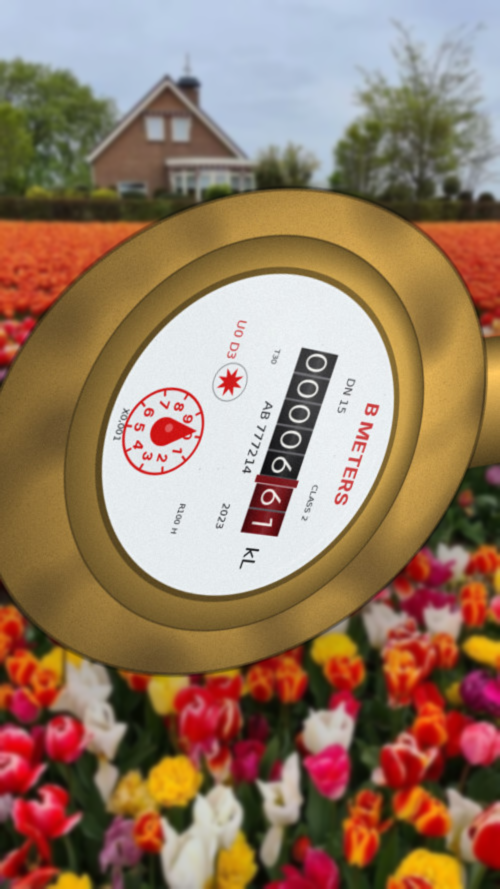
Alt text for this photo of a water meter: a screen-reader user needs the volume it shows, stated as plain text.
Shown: 6.609 kL
